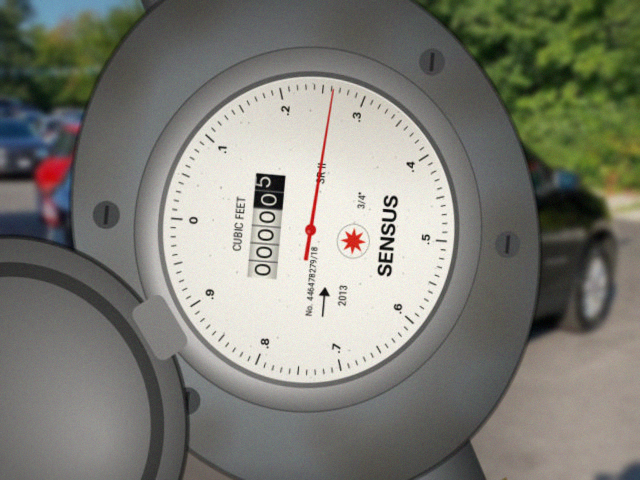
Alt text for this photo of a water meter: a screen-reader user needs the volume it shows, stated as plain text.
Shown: 5.26 ft³
